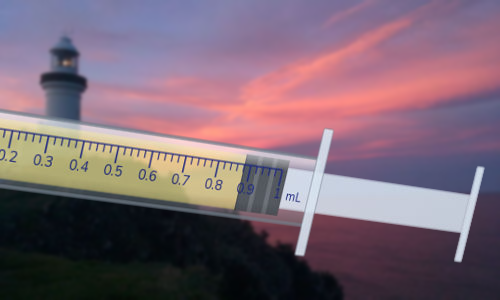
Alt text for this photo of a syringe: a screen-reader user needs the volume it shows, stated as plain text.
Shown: 0.88 mL
